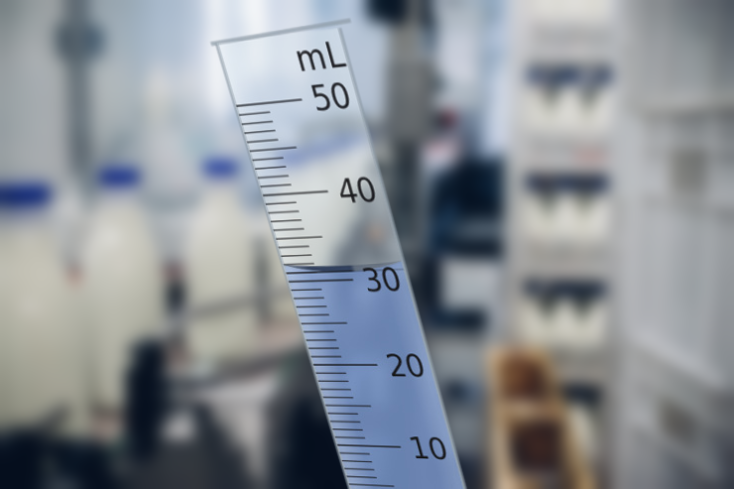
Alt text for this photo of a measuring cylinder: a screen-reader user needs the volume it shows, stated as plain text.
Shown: 31 mL
